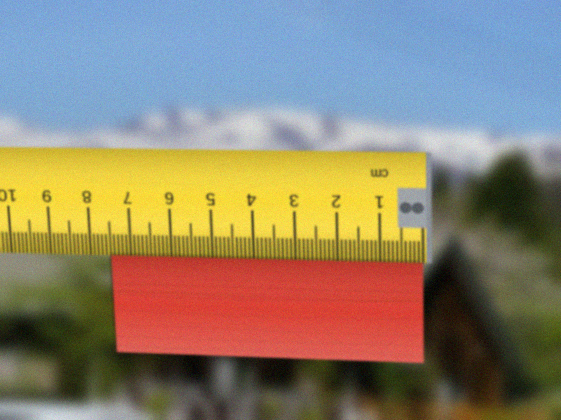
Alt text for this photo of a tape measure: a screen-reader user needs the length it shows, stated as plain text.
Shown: 7.5 cm
